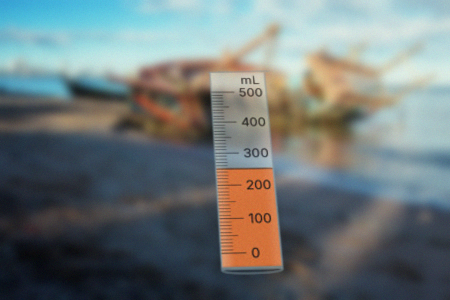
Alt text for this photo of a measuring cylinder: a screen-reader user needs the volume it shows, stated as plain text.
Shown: 250 mL
